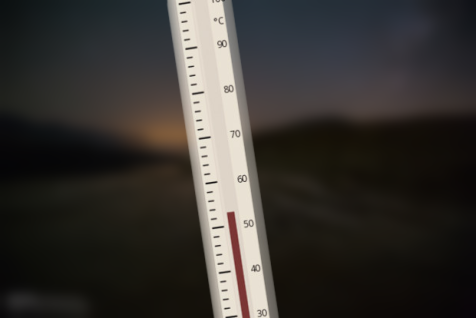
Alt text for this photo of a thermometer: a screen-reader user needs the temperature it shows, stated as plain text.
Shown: 53 °C
